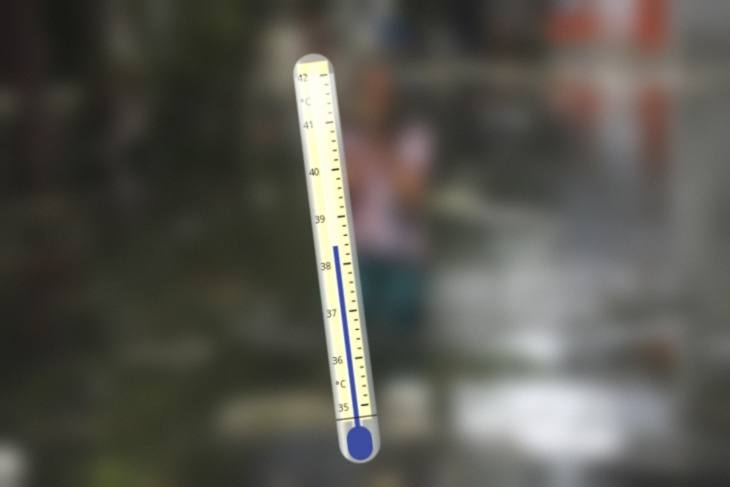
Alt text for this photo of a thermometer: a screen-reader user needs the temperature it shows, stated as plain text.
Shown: 38.4 °C
